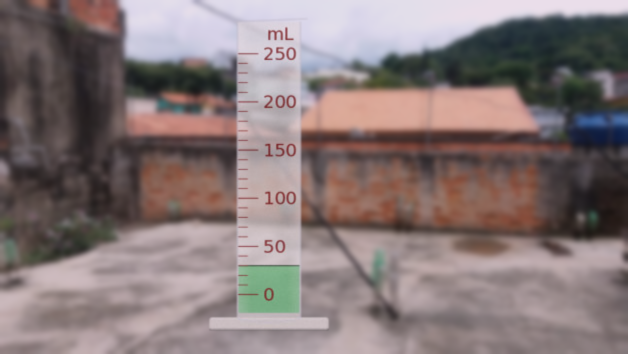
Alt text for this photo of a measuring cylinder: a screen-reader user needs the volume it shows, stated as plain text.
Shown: 30 mL
